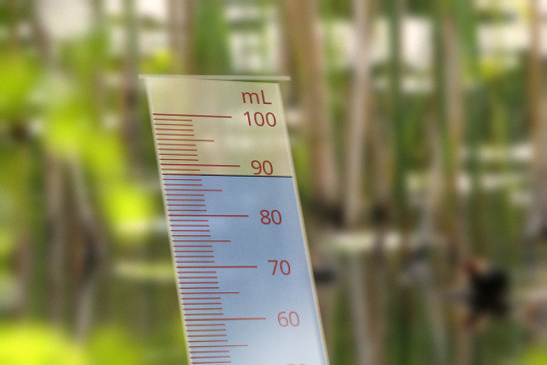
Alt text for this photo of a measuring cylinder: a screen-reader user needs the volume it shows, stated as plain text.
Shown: 88 mL
